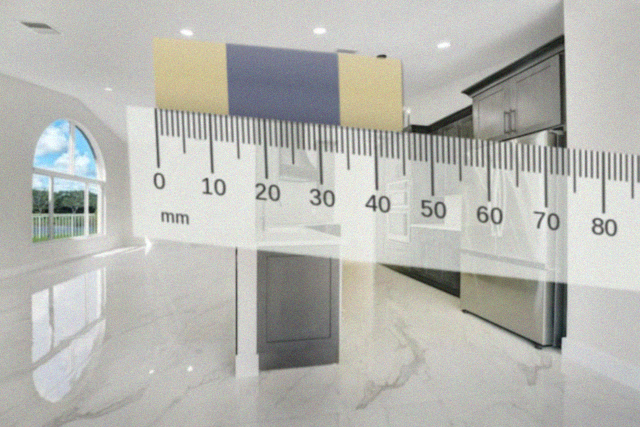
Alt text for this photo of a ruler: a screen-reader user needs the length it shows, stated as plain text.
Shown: 45 mm
